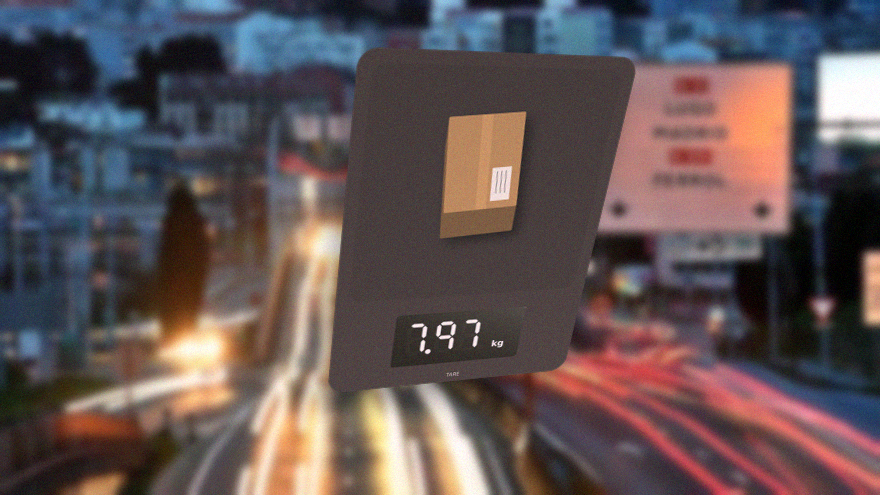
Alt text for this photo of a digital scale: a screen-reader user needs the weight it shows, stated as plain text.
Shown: 7.97 kg
